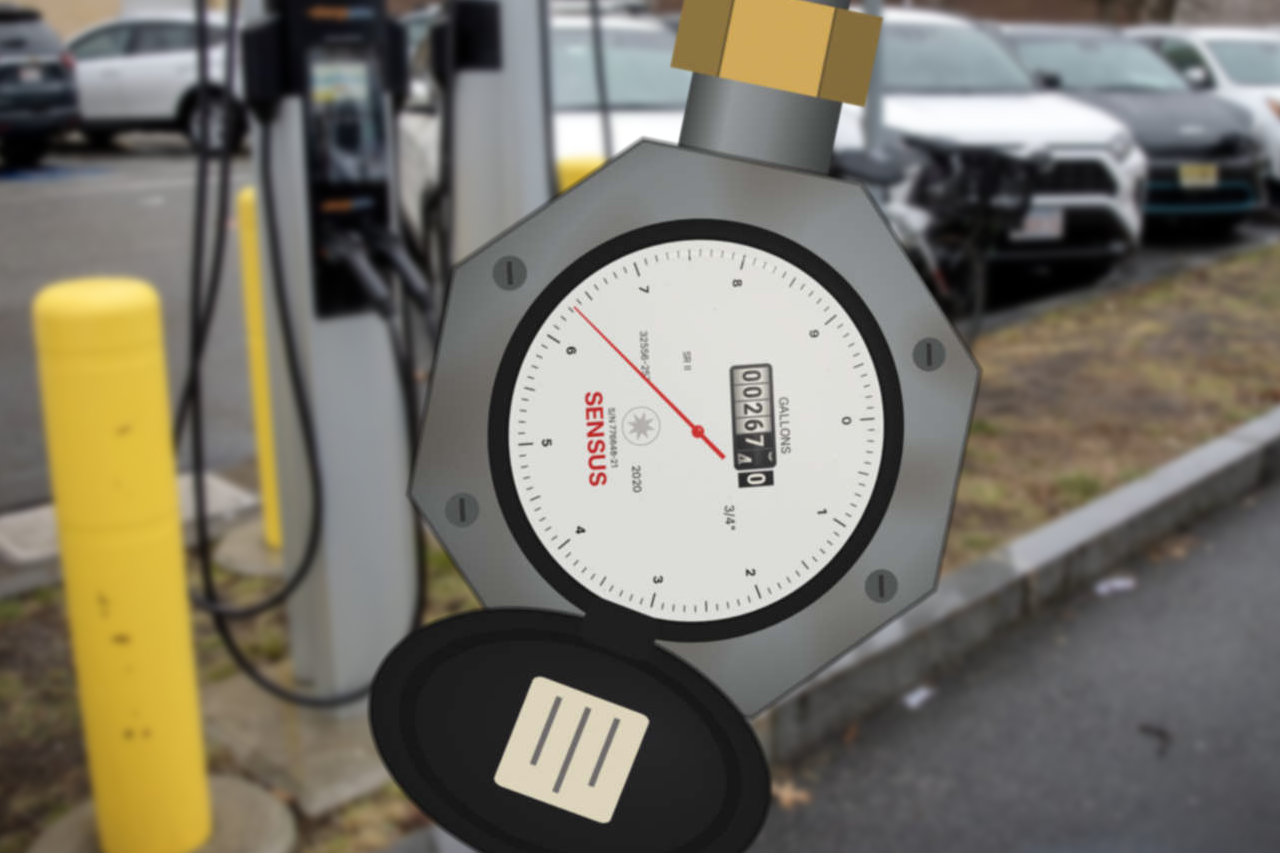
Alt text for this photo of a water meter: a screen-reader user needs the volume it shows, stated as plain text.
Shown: 26736.3 gal
